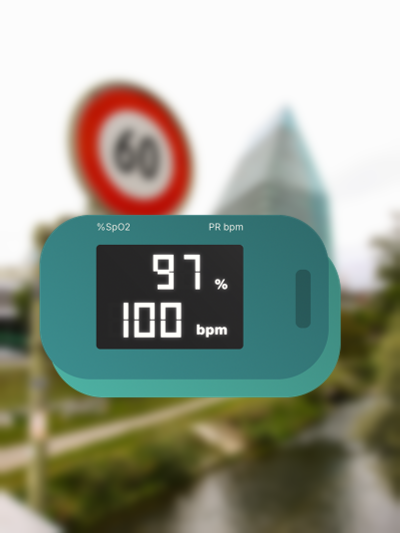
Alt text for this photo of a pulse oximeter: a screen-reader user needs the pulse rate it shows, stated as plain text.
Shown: 100 bpm
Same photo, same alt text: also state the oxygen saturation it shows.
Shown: 97 %
